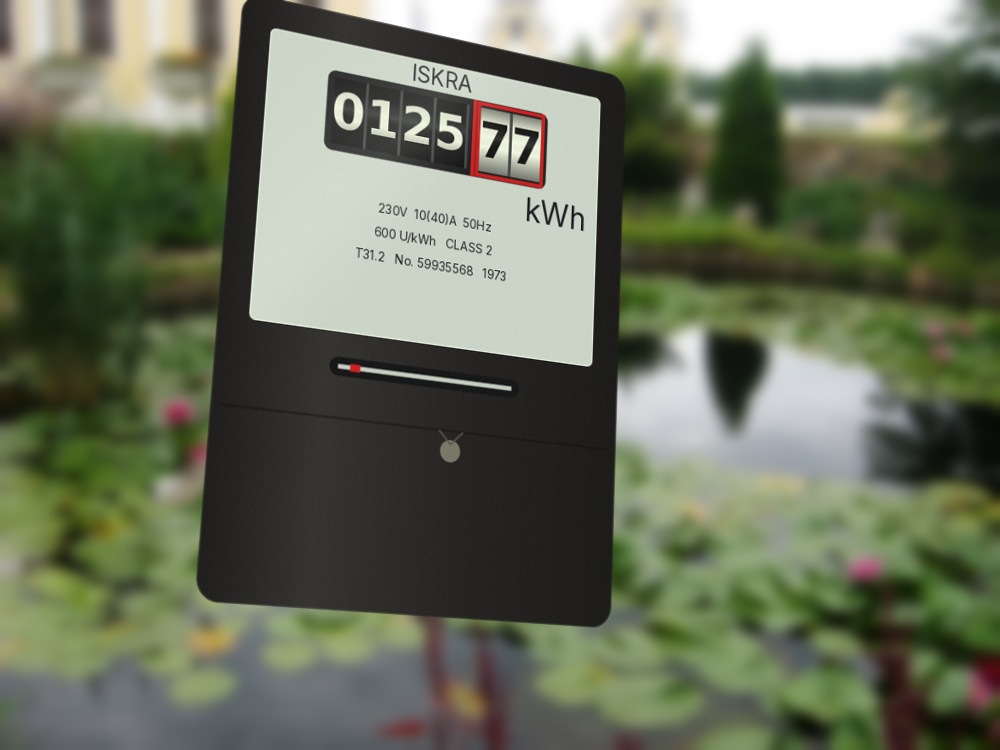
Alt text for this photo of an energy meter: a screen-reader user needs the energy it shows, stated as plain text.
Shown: 125.77 kWh
